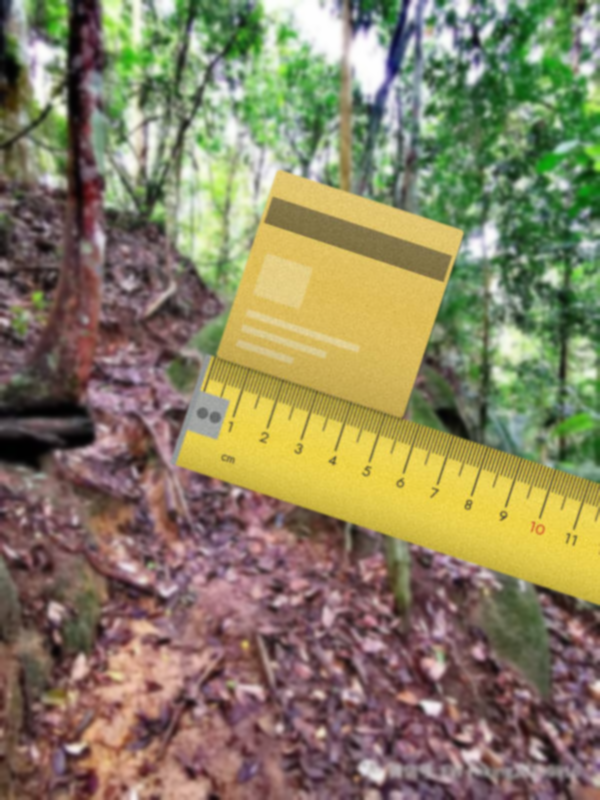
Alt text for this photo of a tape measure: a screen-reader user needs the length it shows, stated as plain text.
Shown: 5.5 cm
